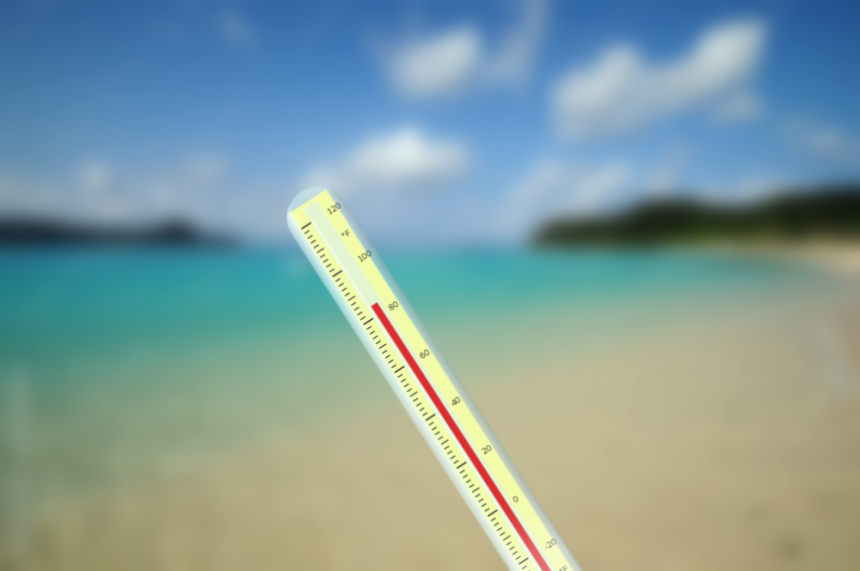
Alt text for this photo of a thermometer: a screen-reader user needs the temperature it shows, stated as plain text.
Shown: 84 °F
